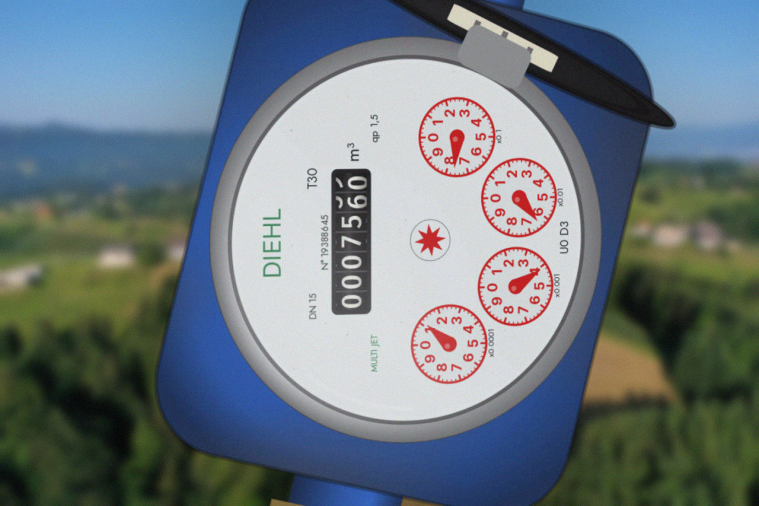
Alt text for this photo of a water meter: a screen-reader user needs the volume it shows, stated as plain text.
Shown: 7559.7641 m³
